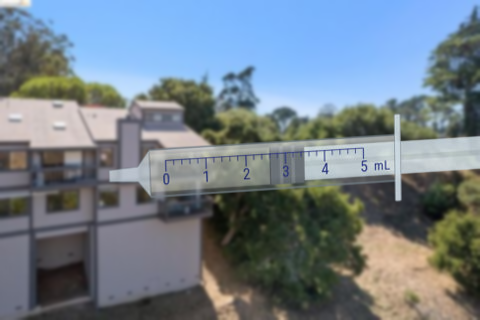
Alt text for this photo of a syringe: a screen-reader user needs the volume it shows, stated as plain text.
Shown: 2.6 mL
